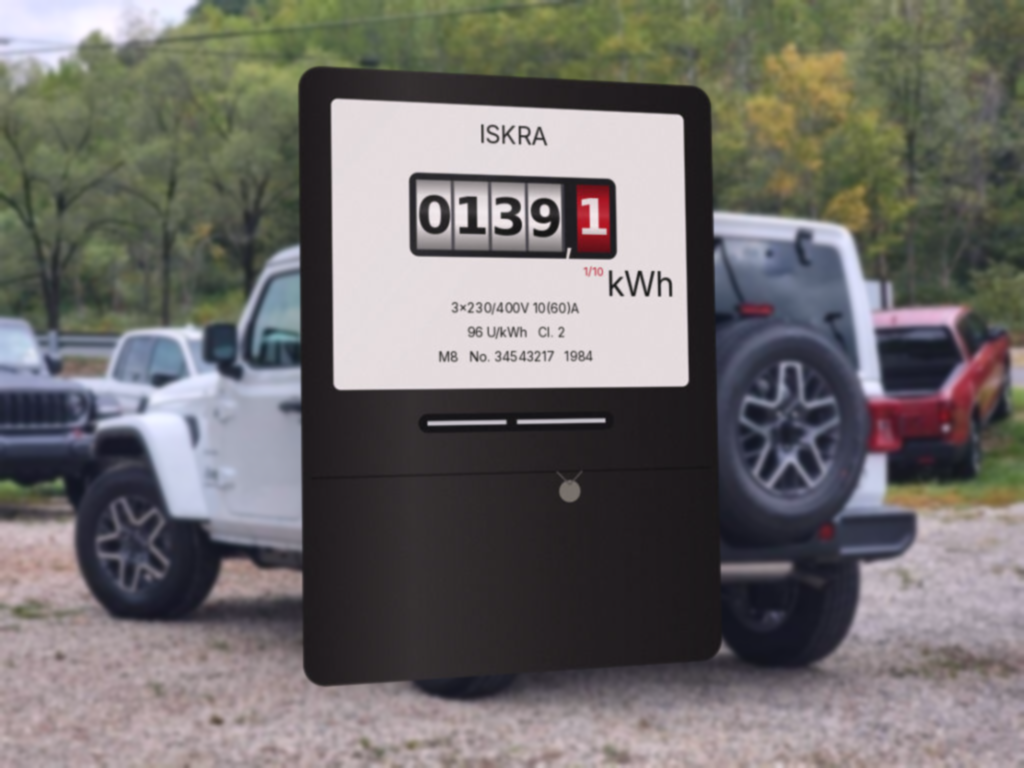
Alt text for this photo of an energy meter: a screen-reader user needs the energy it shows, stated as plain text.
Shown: 139.1 kWh
